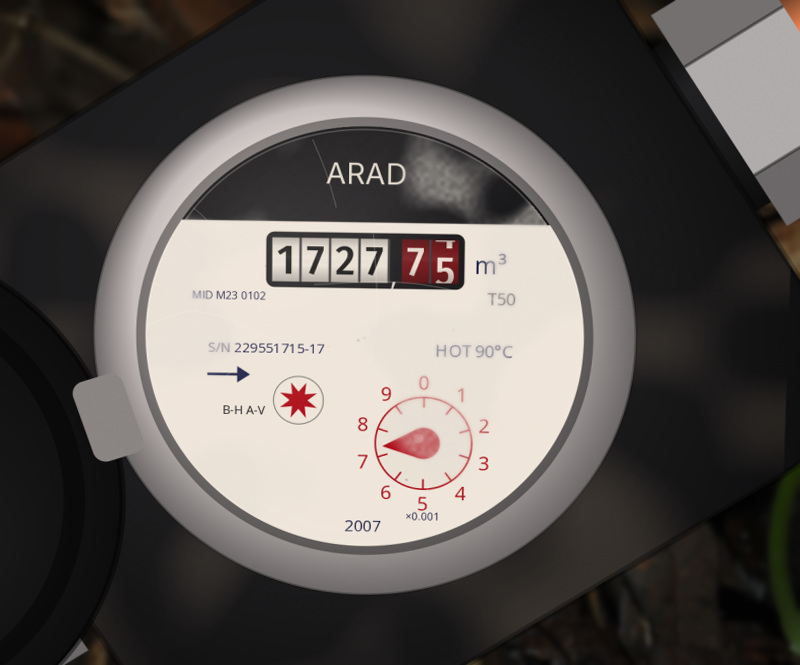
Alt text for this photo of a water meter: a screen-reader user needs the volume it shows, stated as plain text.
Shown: 1727.747 m³
